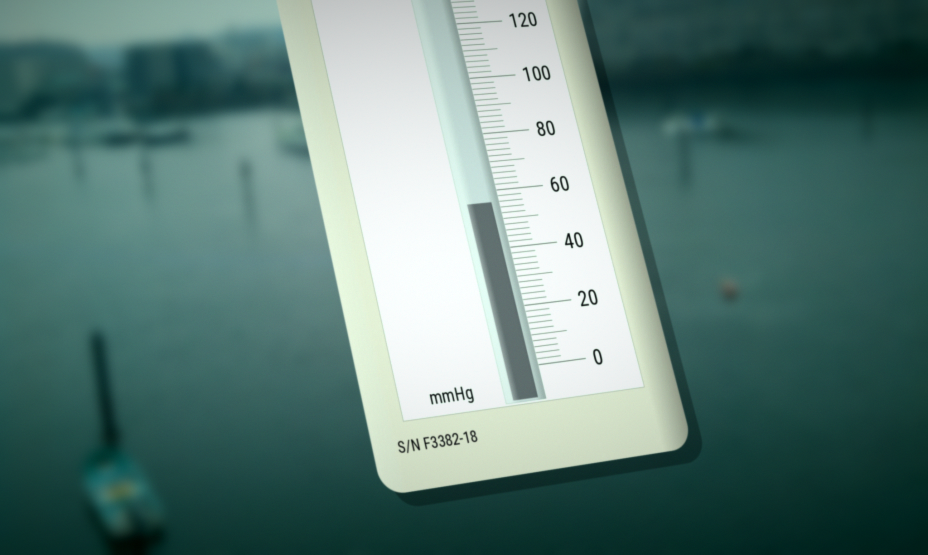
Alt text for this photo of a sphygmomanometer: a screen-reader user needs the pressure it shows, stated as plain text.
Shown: 56 mmHg
